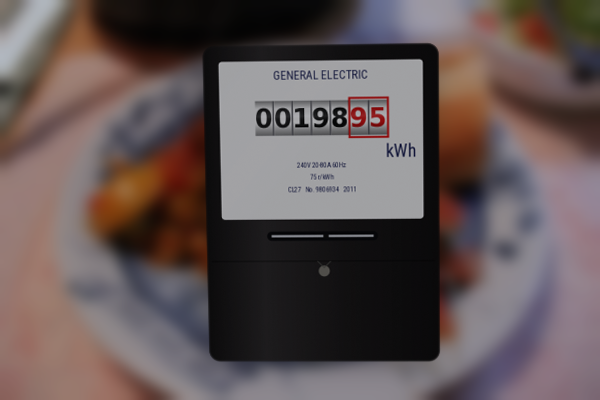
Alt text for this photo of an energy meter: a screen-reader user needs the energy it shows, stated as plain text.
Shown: 198.95 kWh
